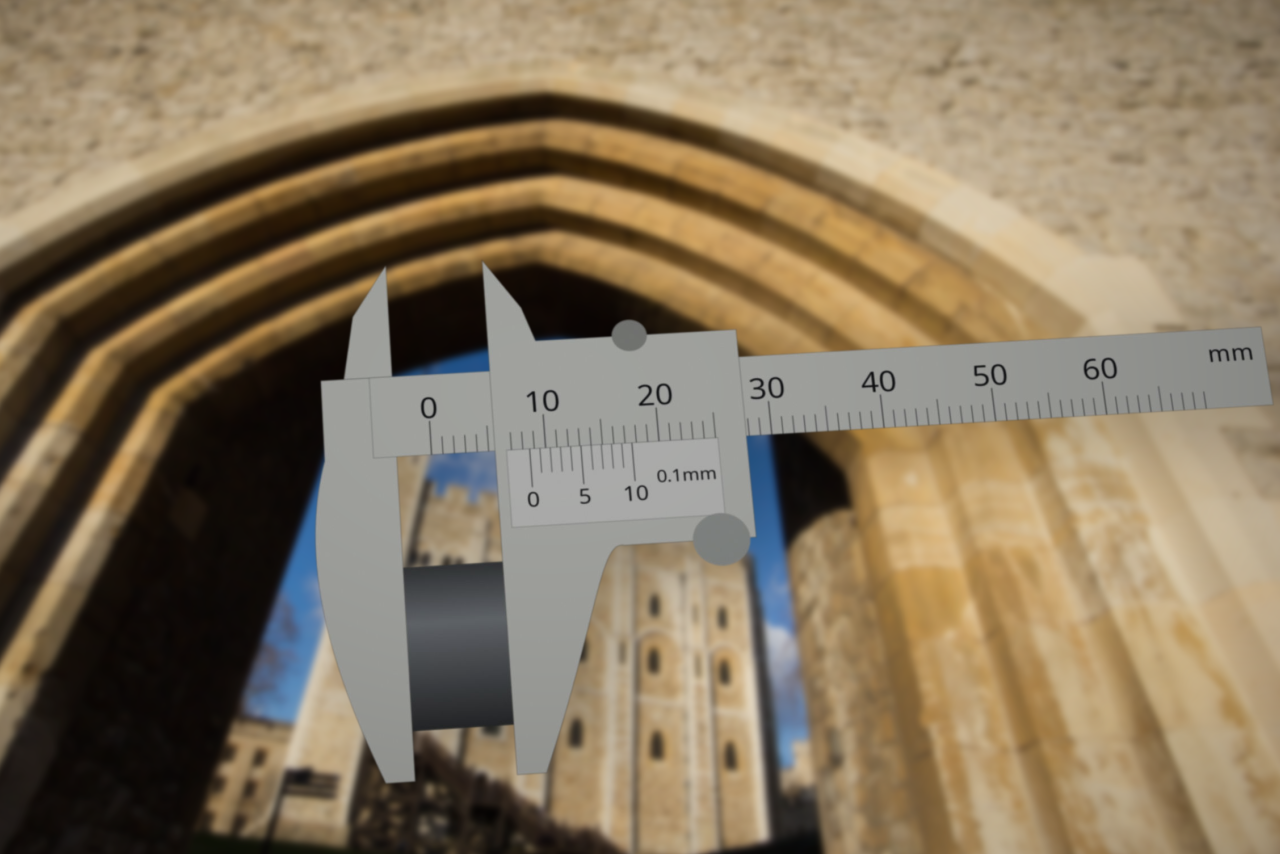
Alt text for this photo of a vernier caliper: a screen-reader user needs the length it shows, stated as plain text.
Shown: 8.6 mm
